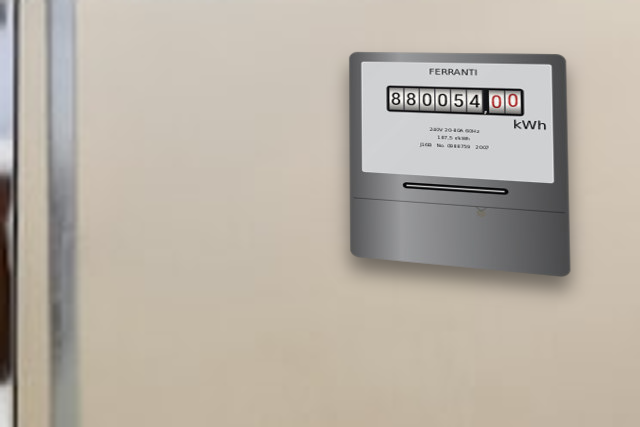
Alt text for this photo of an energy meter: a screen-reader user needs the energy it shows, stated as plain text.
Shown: 880054.00 kWh
